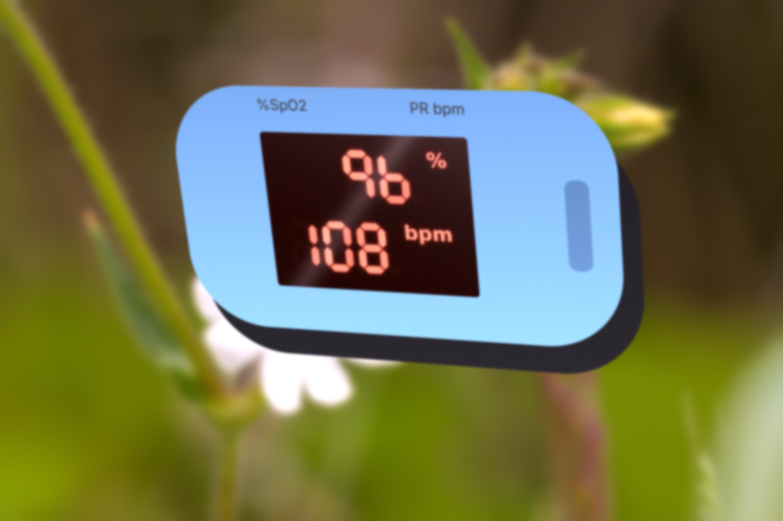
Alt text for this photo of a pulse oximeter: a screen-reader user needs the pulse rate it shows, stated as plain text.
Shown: 108 bpm
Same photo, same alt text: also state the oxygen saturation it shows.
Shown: 96 %
